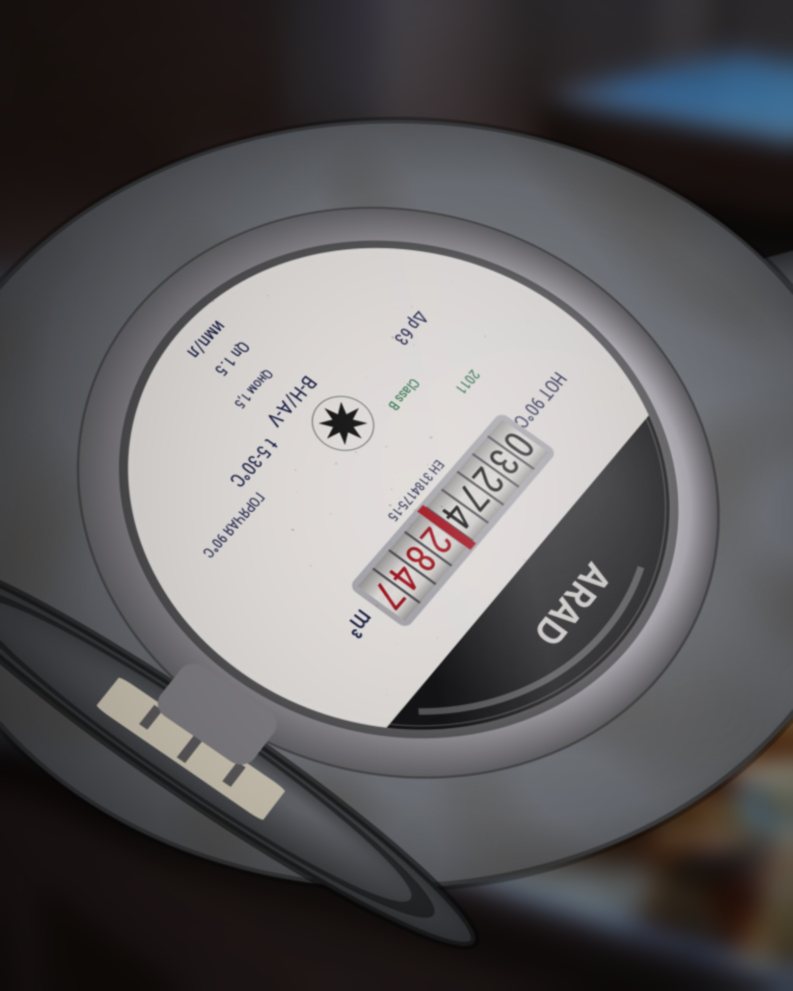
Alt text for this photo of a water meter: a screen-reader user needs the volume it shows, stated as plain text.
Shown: 3274.2847 m³
